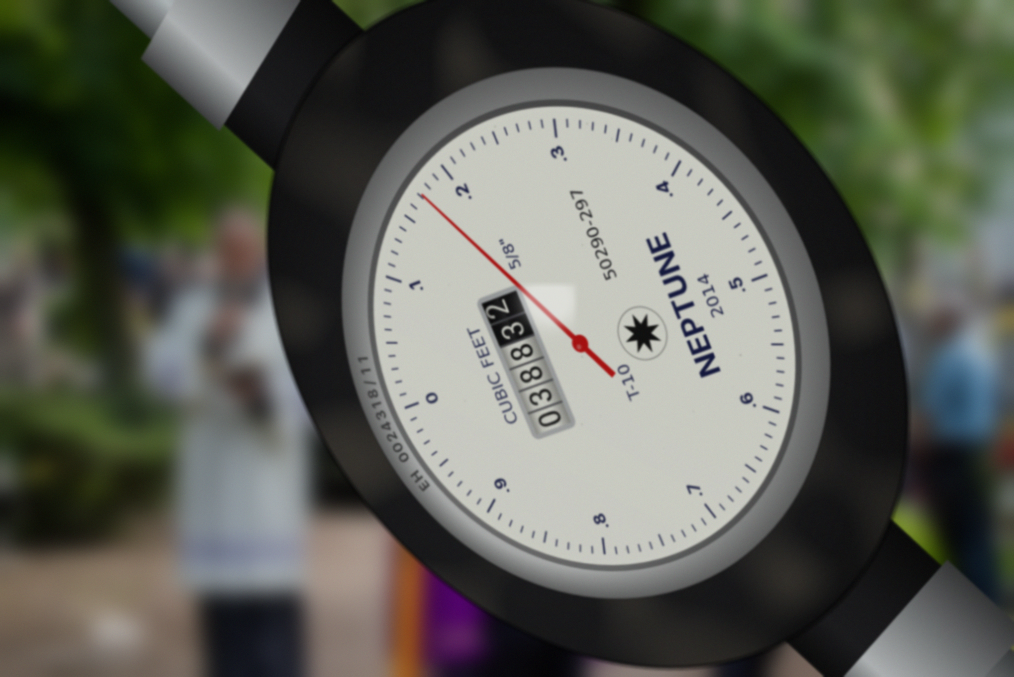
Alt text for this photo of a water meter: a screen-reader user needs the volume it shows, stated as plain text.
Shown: 38832.17 ft³
